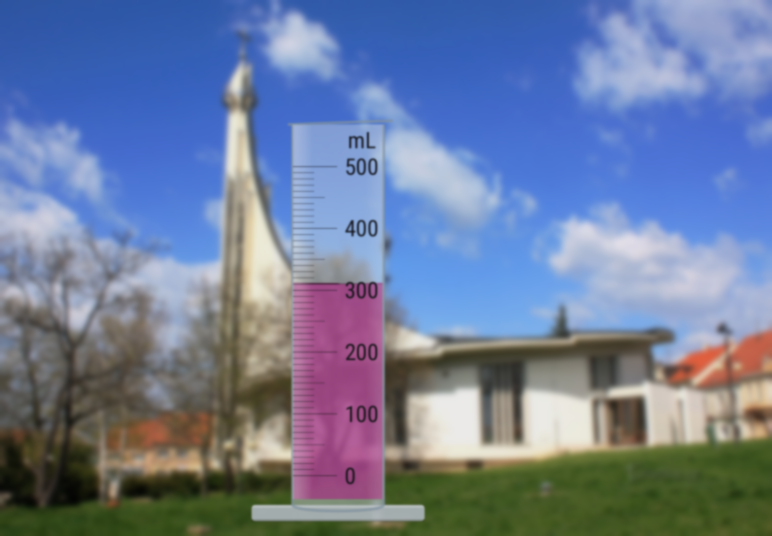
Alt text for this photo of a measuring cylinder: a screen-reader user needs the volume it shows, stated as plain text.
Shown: 310 mL
